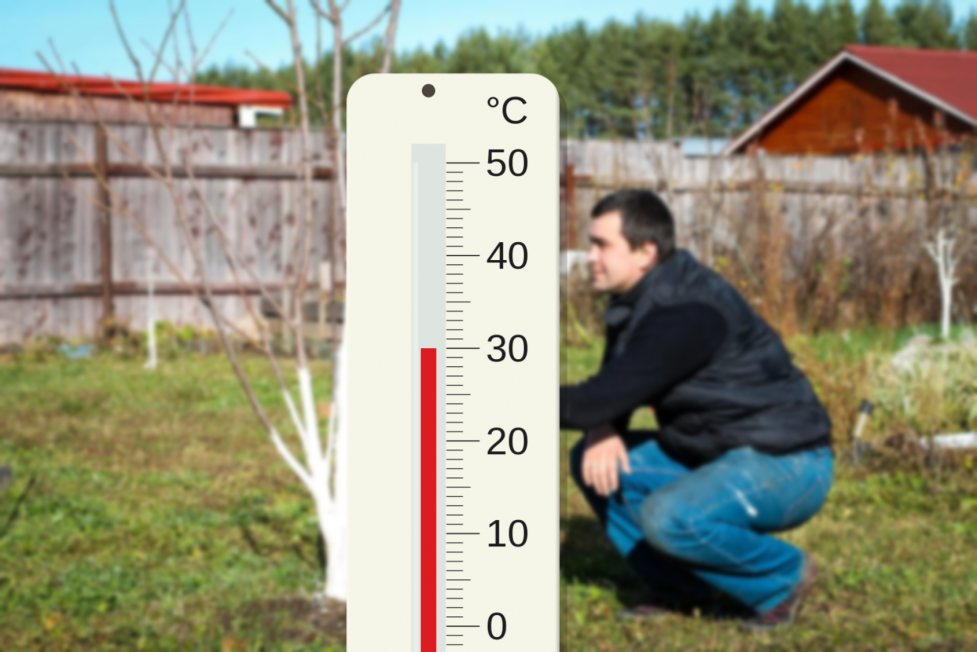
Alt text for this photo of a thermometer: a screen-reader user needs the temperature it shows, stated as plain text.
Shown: 30 °C
